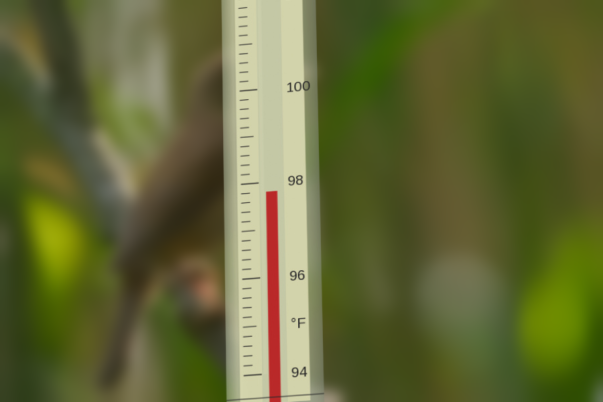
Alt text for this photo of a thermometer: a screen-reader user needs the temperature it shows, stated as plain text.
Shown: 97.8 °F
